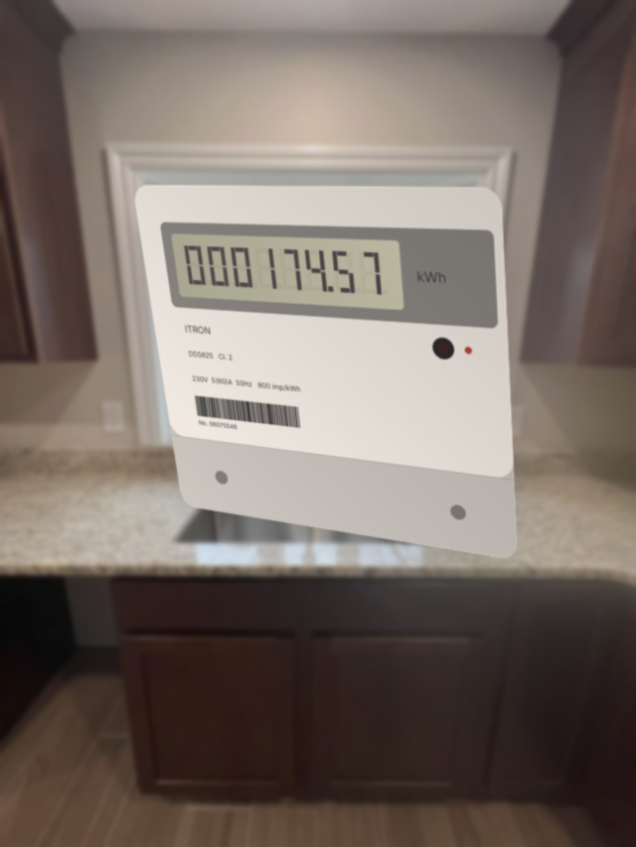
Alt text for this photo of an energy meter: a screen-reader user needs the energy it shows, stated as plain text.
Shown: 174.57 kWh
